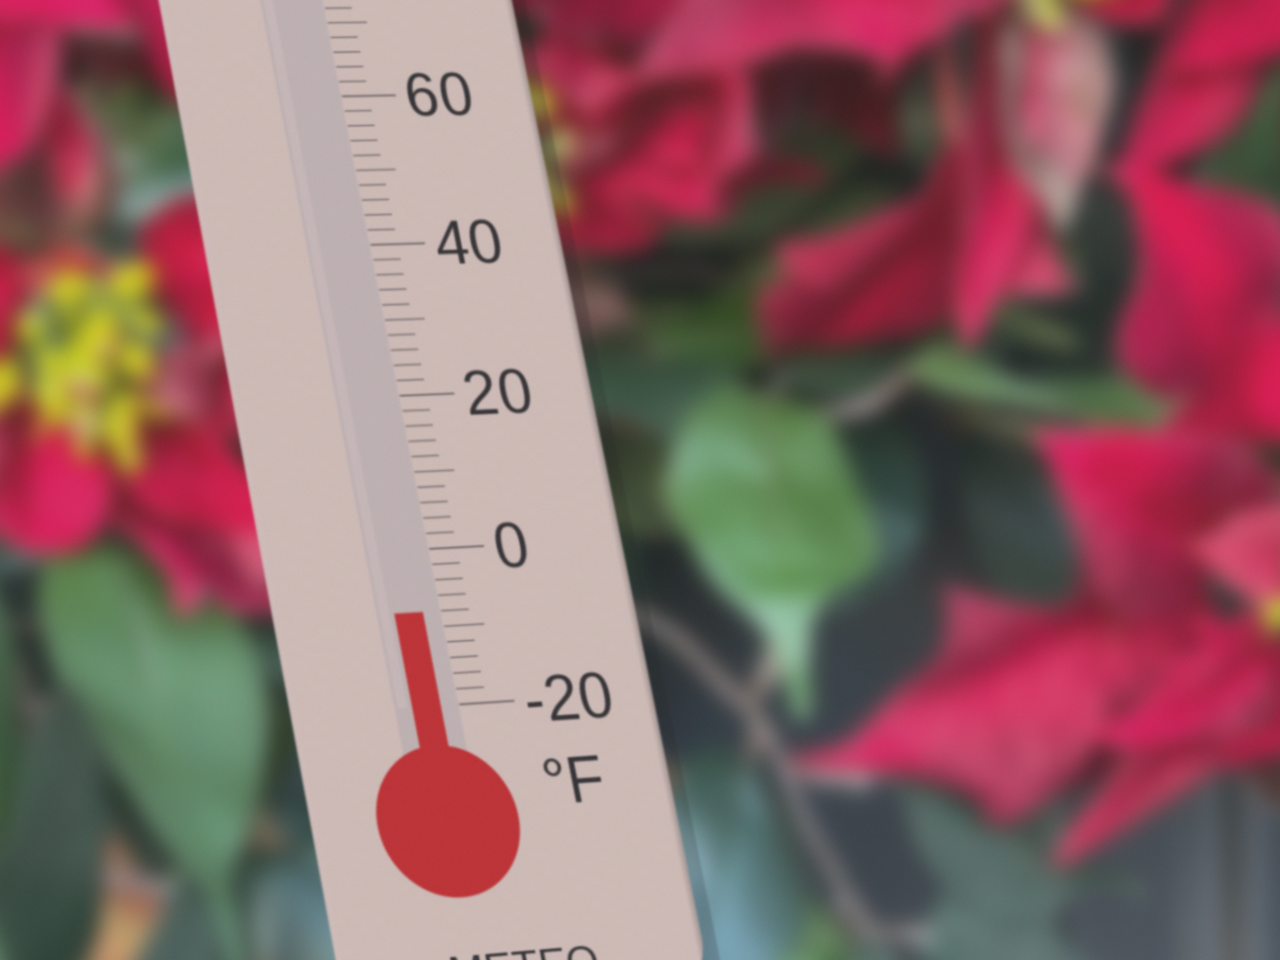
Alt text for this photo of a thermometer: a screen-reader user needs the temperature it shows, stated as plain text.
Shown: -8 °F
